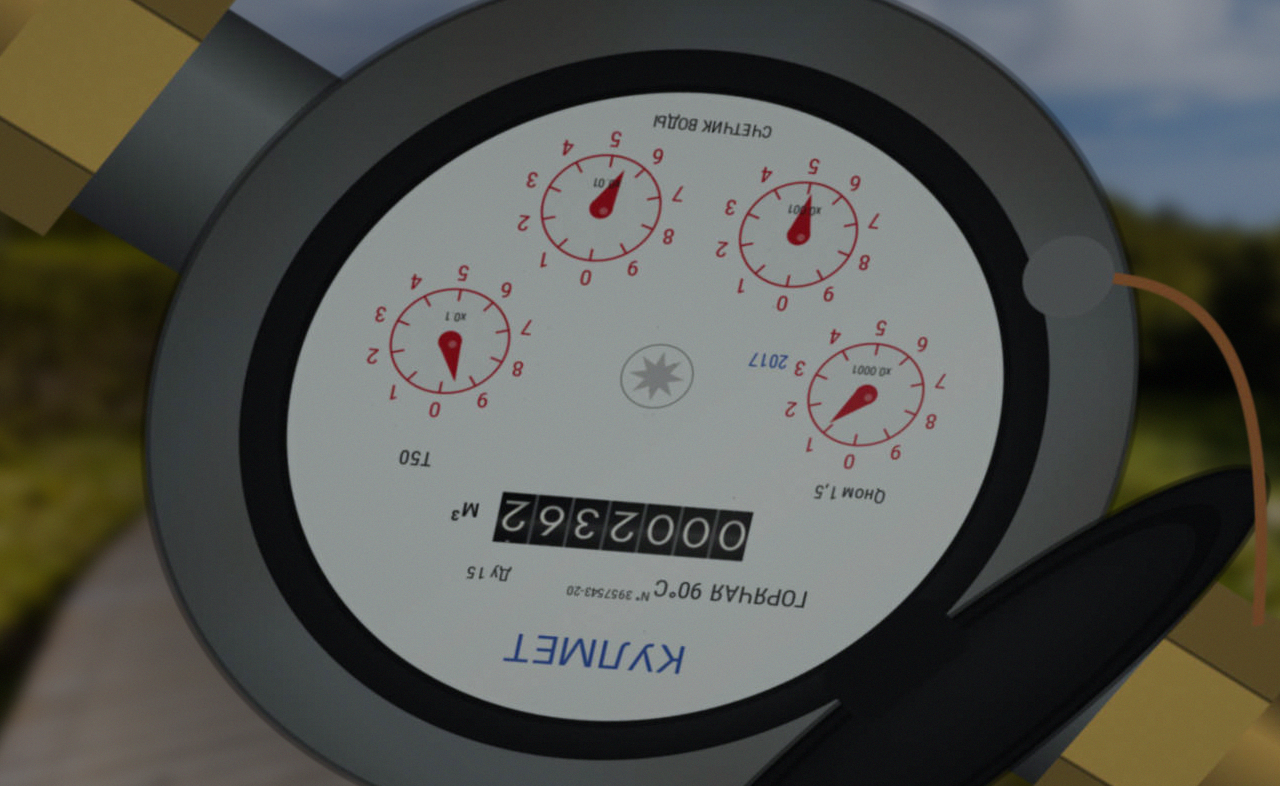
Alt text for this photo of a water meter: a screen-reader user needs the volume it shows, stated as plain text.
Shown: 2361.9551 m³
